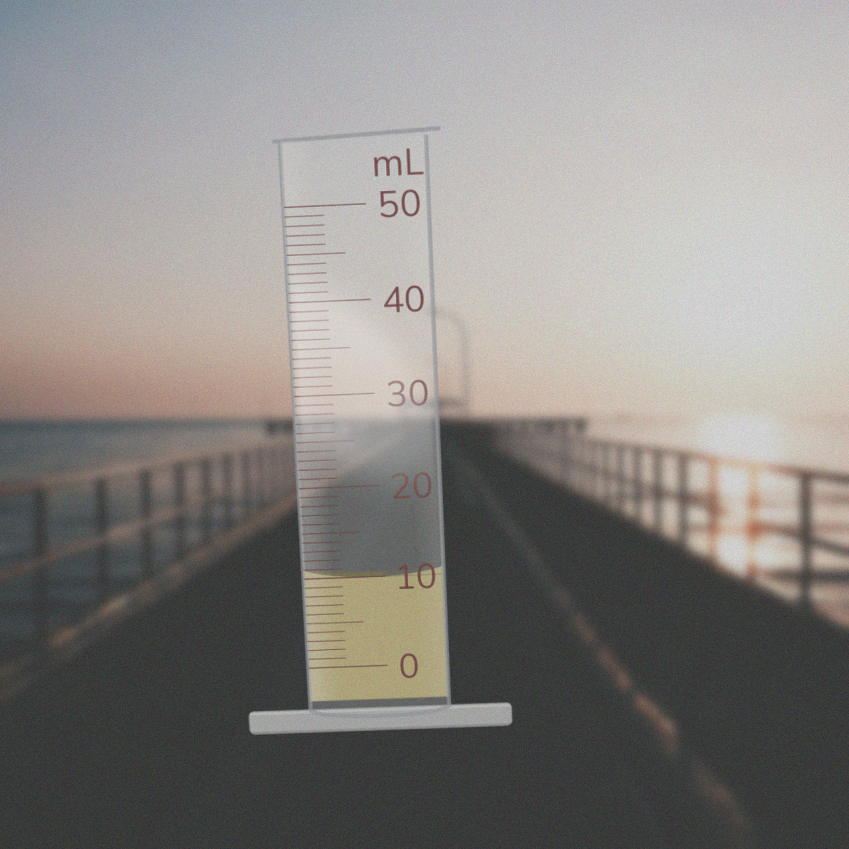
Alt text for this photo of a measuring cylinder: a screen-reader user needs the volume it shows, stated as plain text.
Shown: 10 mL
